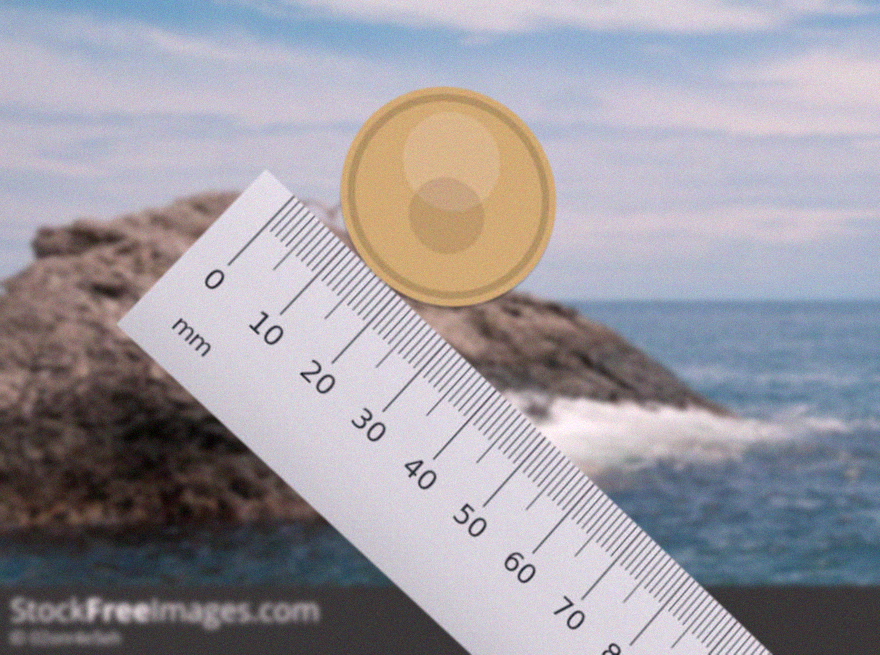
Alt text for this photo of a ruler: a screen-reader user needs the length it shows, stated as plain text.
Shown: 32 mm
